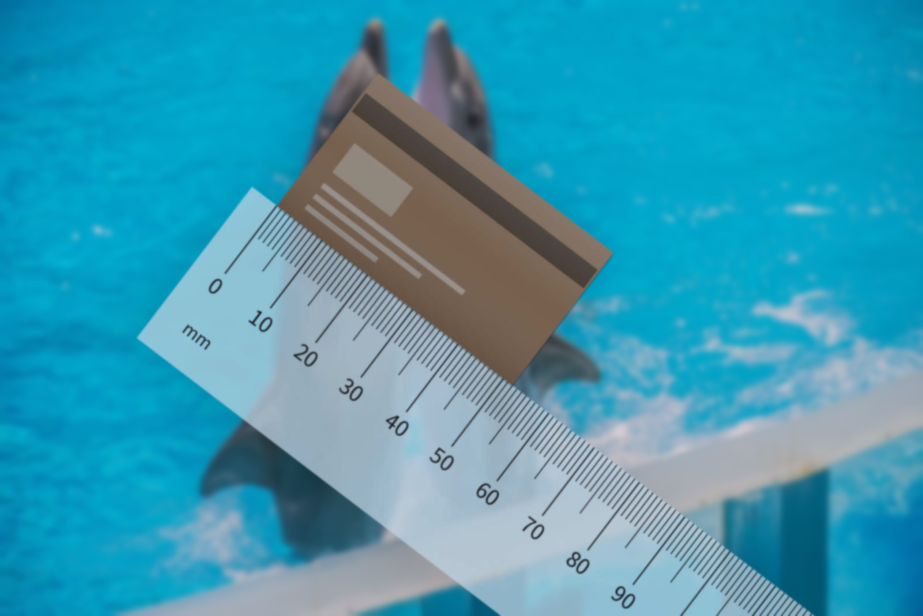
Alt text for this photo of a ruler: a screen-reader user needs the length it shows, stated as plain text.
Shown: 52 mm
